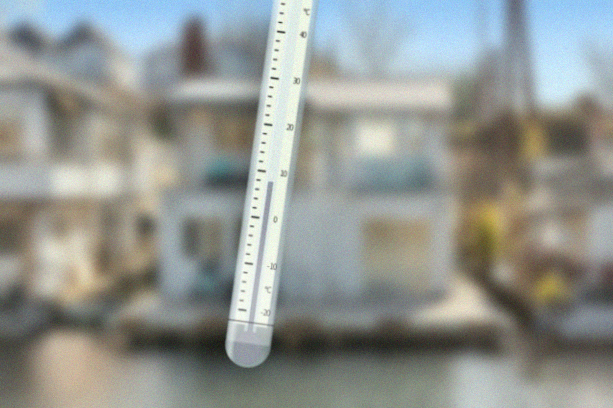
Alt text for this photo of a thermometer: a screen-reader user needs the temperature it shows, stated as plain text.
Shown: 8 °C
